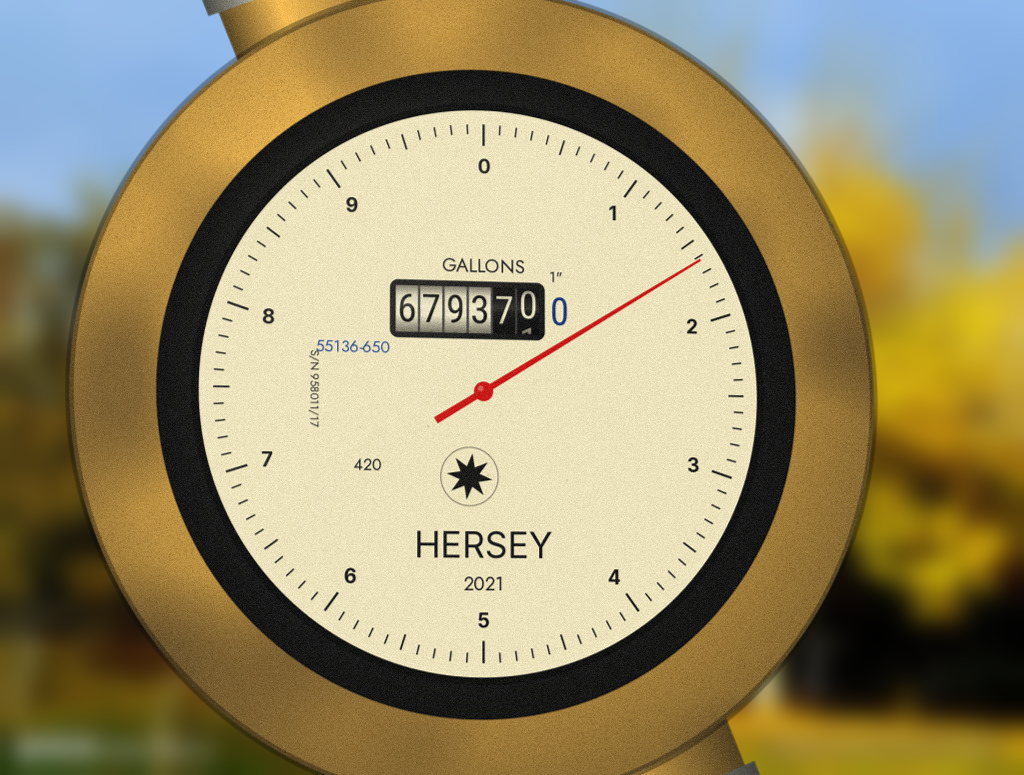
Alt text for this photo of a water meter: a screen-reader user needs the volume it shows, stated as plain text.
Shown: 6793701.6 gal
